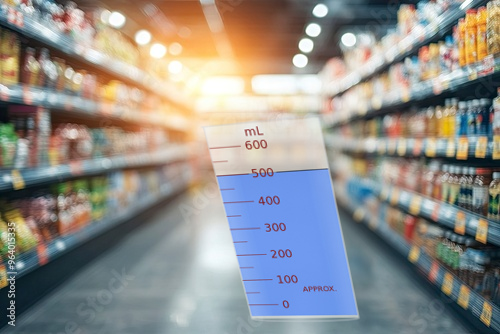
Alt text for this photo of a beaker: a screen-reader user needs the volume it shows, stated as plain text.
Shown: 500 mL
